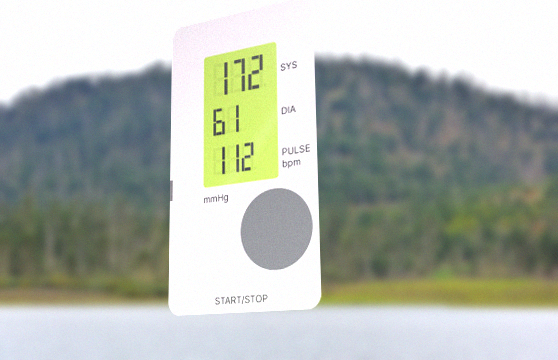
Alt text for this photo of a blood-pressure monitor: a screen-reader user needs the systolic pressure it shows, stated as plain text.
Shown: 172 mmHg
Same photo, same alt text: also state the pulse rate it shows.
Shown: 112 bpm
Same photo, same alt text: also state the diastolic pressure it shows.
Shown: 61 mmHg
